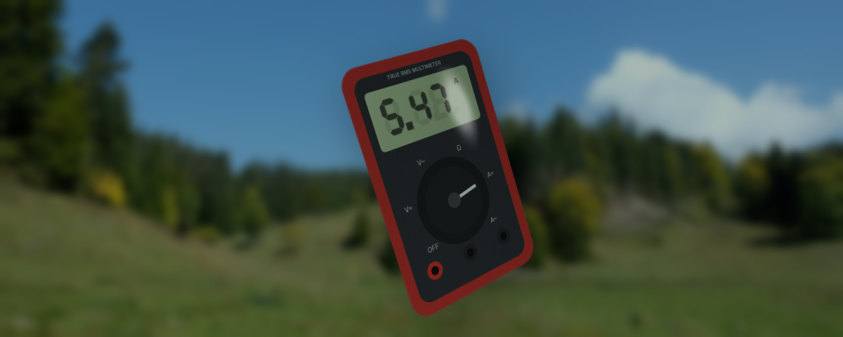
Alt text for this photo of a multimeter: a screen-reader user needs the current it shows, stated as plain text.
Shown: 5.47 A
